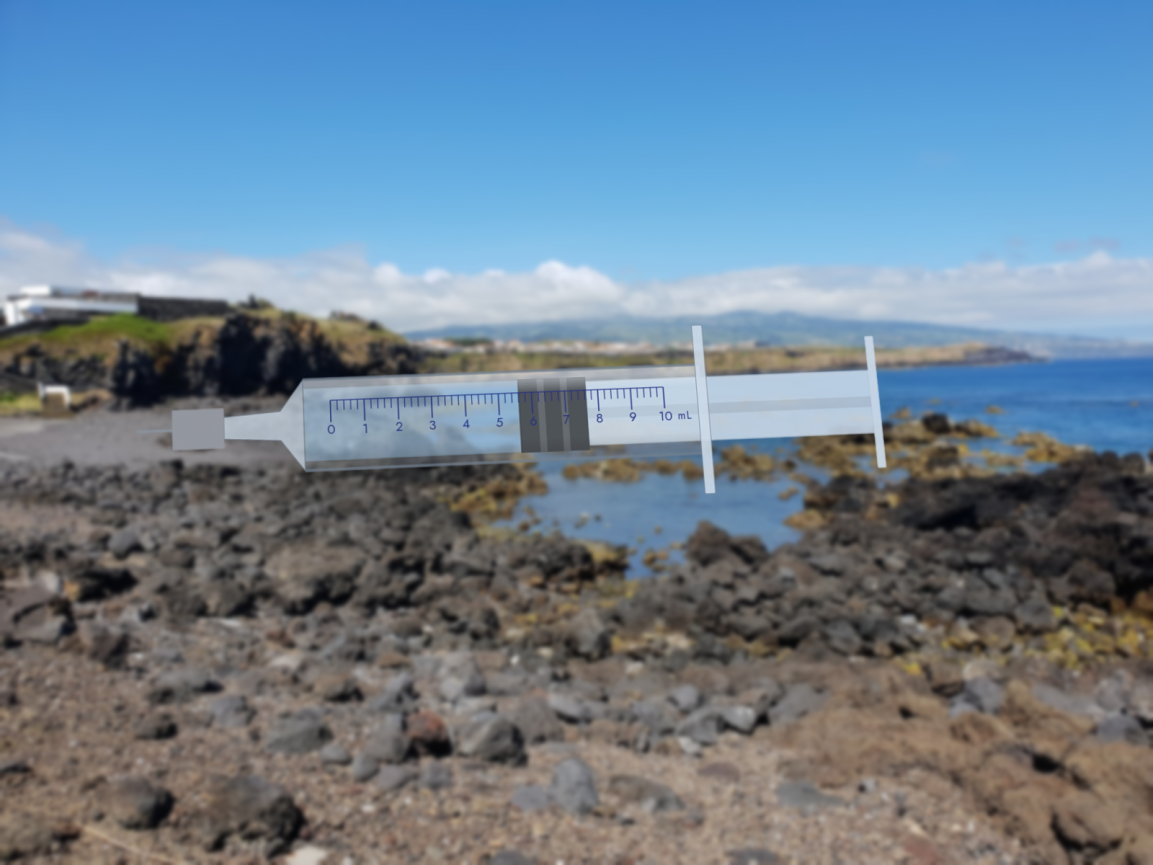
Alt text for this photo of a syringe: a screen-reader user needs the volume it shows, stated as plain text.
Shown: 5.6 mL
